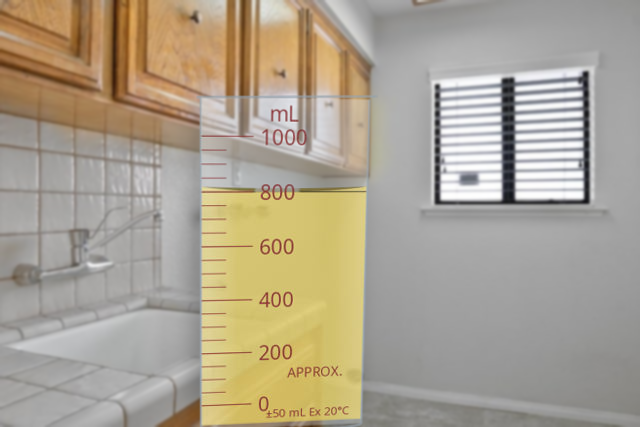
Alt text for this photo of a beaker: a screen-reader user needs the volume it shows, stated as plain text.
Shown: 800 mL
